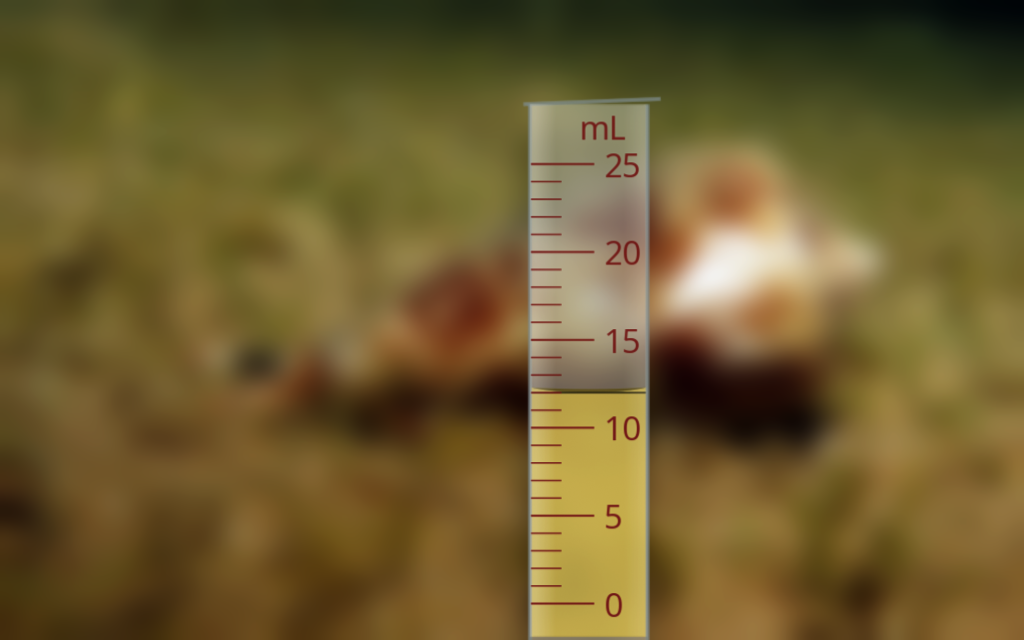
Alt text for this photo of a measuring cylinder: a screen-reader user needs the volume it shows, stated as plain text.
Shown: 12 mL
